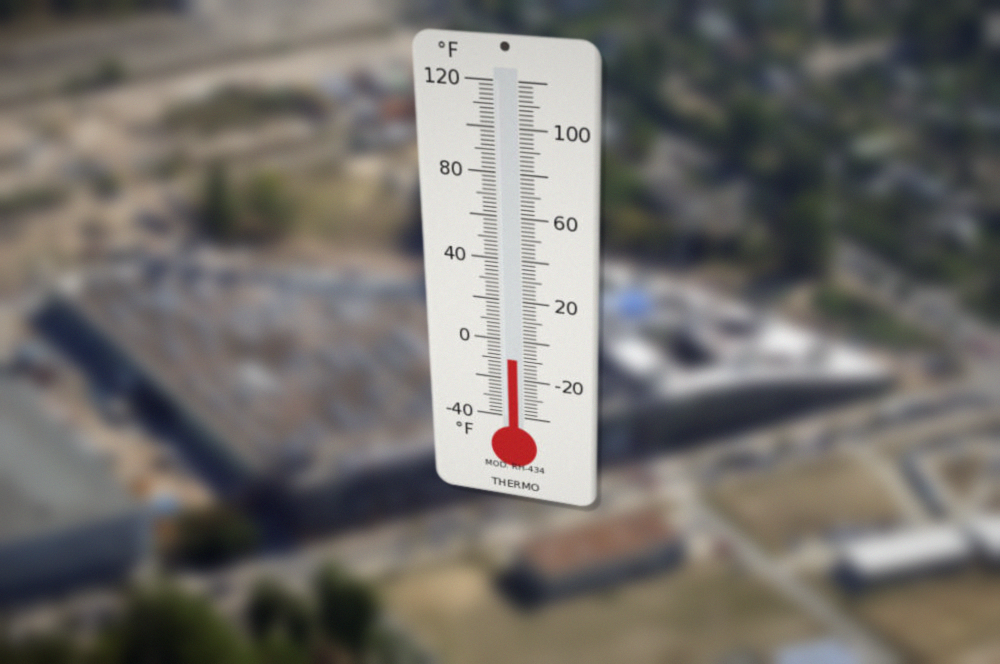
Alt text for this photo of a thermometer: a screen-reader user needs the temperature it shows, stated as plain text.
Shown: -10 °F
